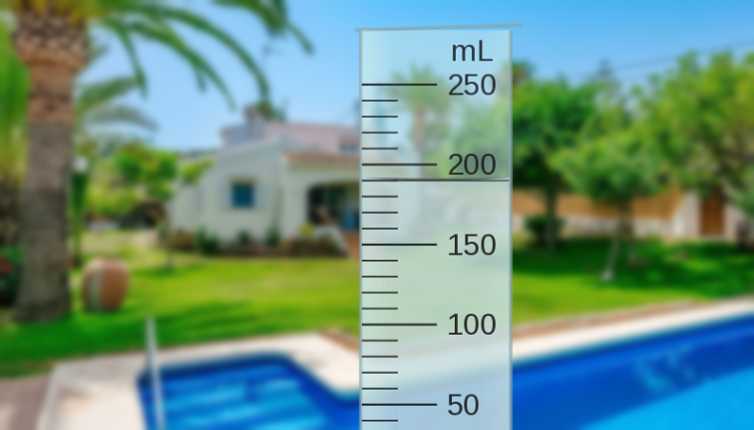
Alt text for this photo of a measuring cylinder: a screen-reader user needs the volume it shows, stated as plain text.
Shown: 190 mL
